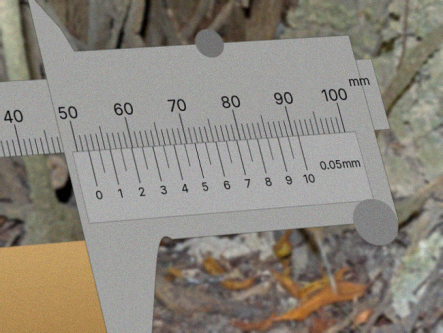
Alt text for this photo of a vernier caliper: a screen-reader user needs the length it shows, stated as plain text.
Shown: 52.0 mm
